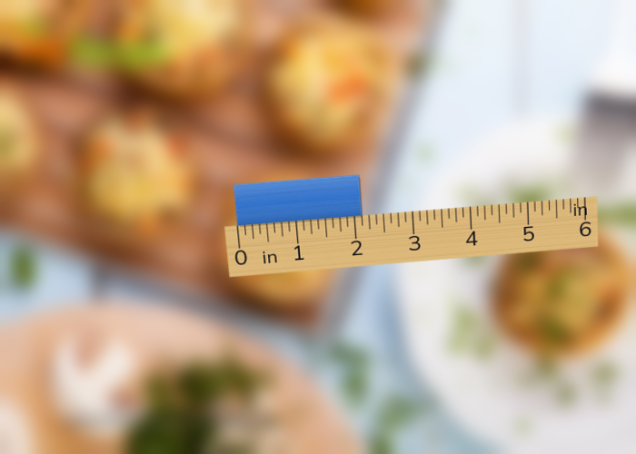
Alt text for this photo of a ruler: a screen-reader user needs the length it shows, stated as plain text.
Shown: 2.125 in
